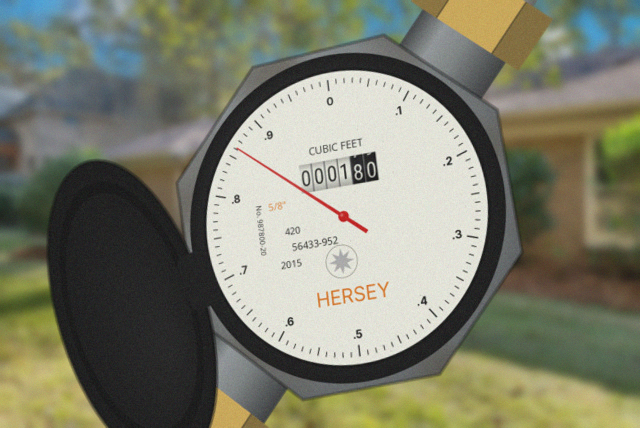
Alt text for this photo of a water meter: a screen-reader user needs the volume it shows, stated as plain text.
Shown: 179.86 ft³
